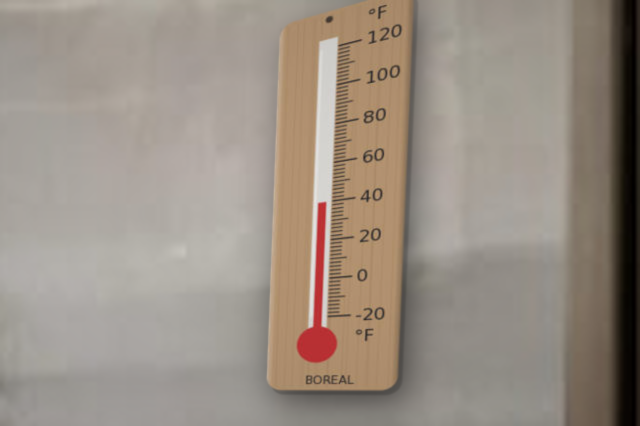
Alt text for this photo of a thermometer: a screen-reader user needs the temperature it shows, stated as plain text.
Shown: 40 °F
